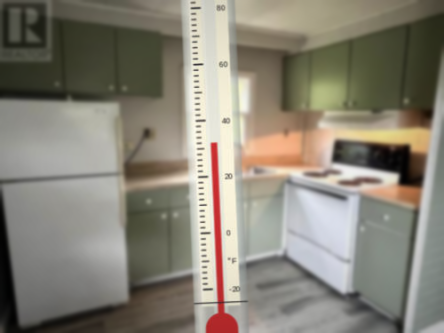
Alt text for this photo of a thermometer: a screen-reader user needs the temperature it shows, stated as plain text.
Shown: 32 °F
